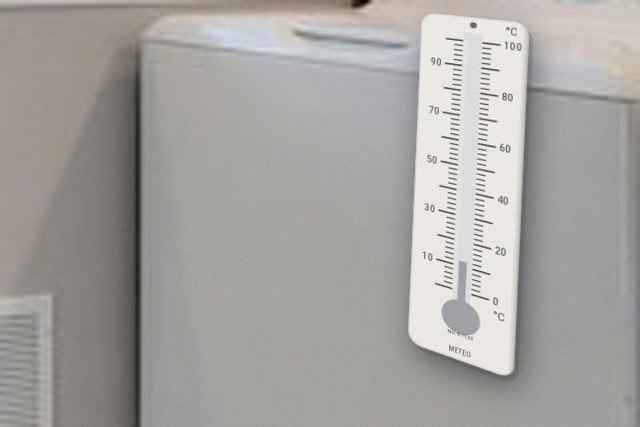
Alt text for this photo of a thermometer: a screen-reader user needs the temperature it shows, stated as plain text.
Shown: 12 °C
